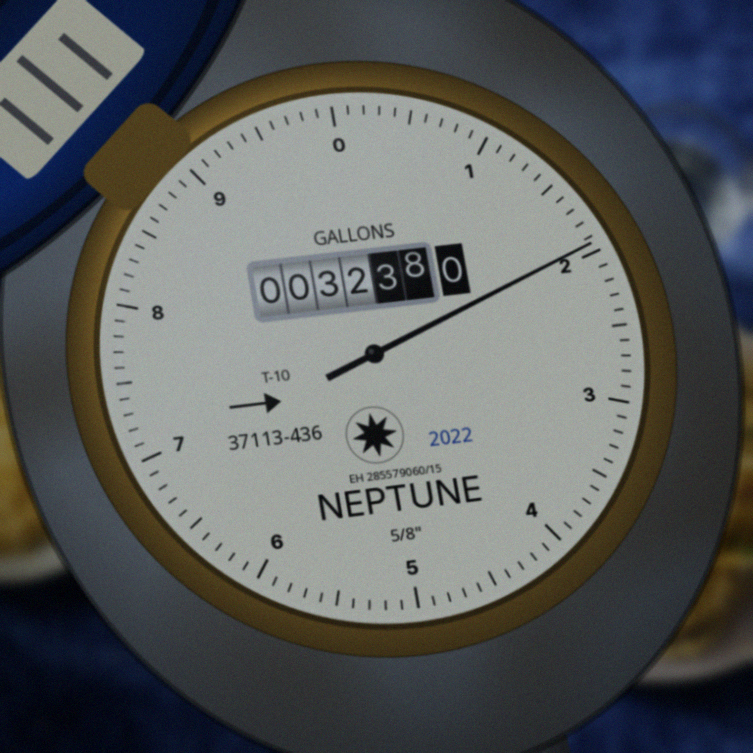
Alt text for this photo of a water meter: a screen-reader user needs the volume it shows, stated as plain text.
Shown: 32381.9 gal
